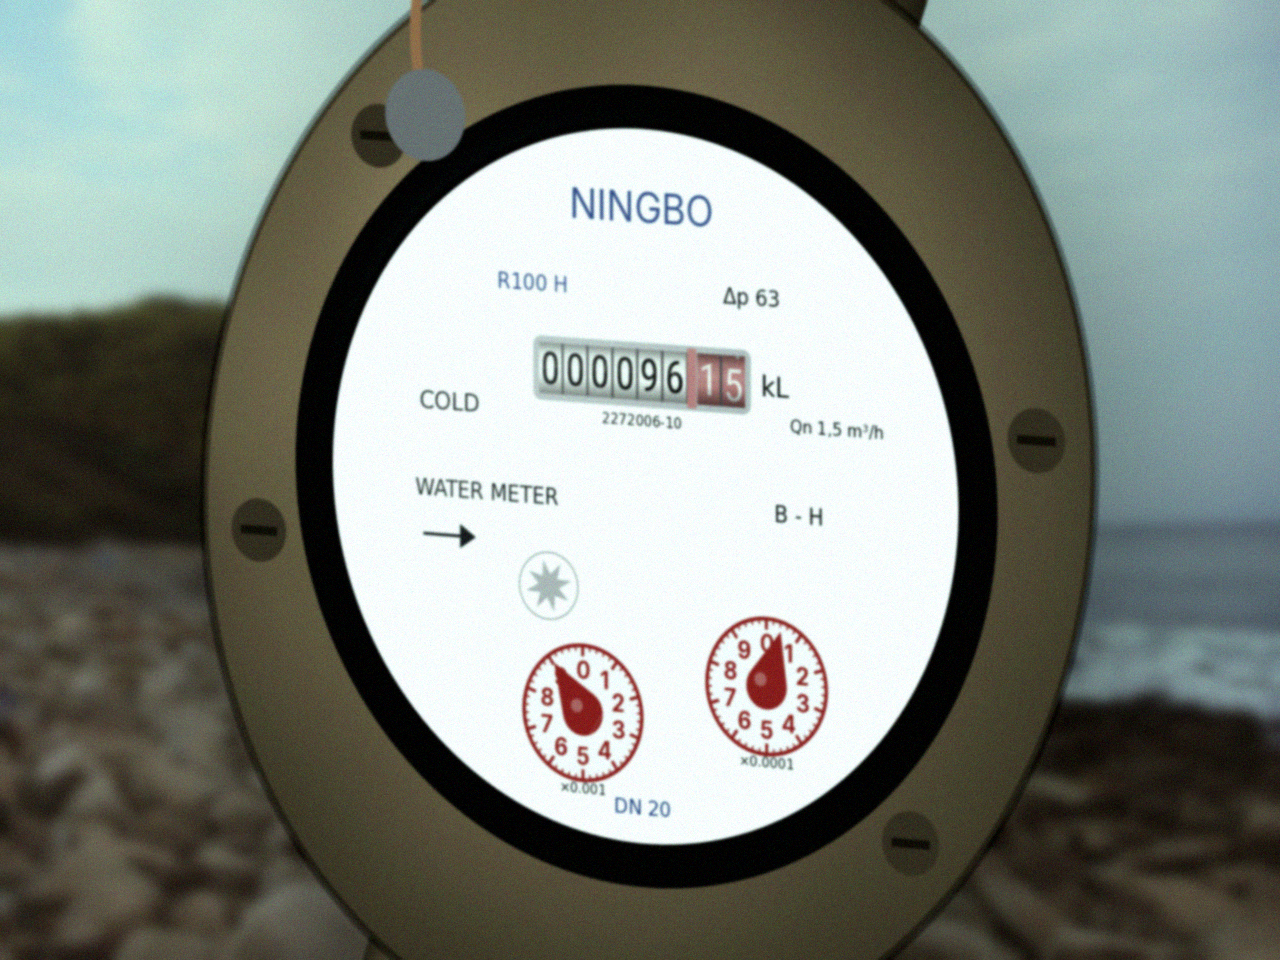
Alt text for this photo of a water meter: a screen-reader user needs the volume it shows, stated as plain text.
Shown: 96.1490 kL
